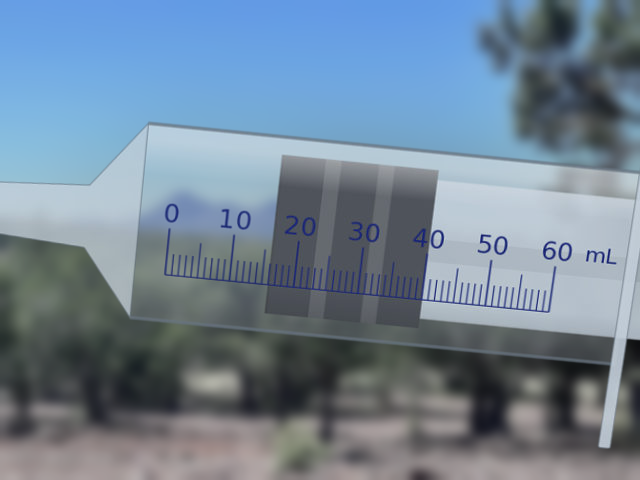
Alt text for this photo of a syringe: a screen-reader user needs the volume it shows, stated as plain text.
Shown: 16 mL
